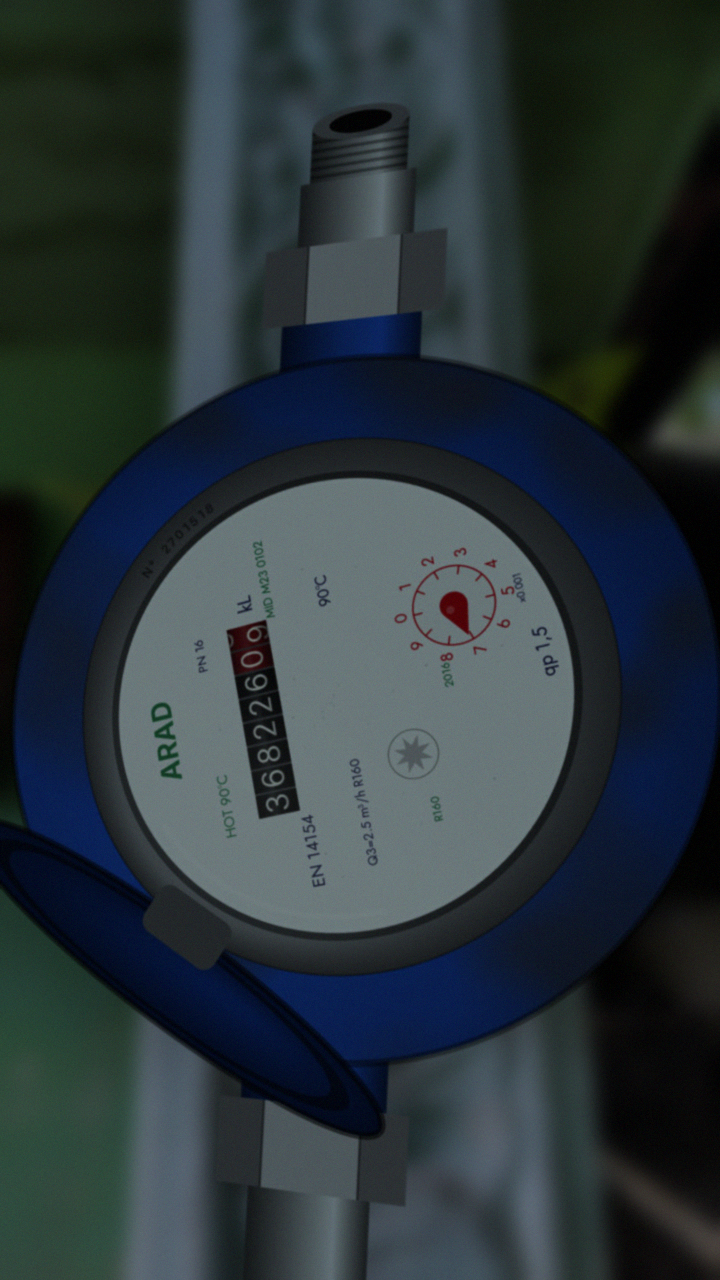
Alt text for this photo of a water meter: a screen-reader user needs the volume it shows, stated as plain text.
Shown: 368226.087 kL
